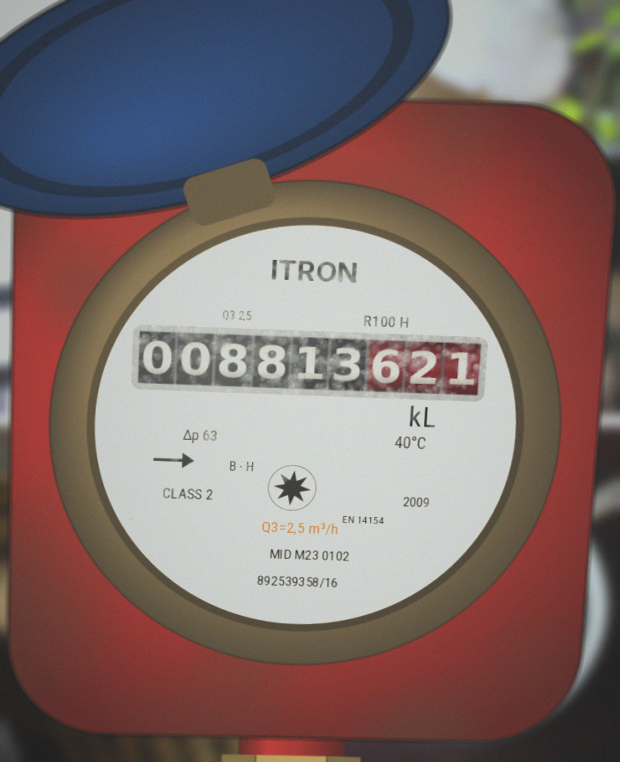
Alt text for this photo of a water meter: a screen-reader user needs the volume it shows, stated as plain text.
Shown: 8813.621 kL
